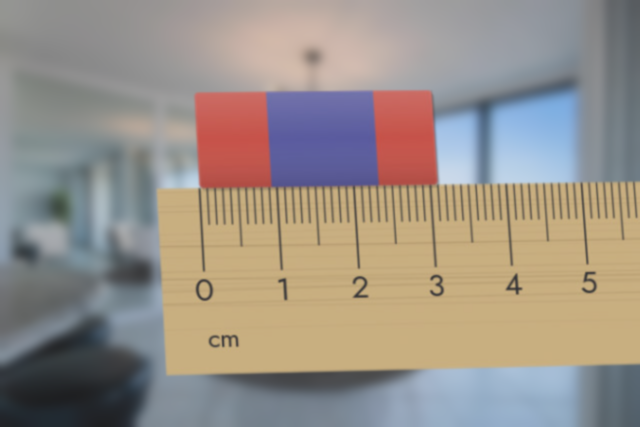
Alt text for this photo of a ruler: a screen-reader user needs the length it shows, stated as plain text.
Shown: 3.1 cm
